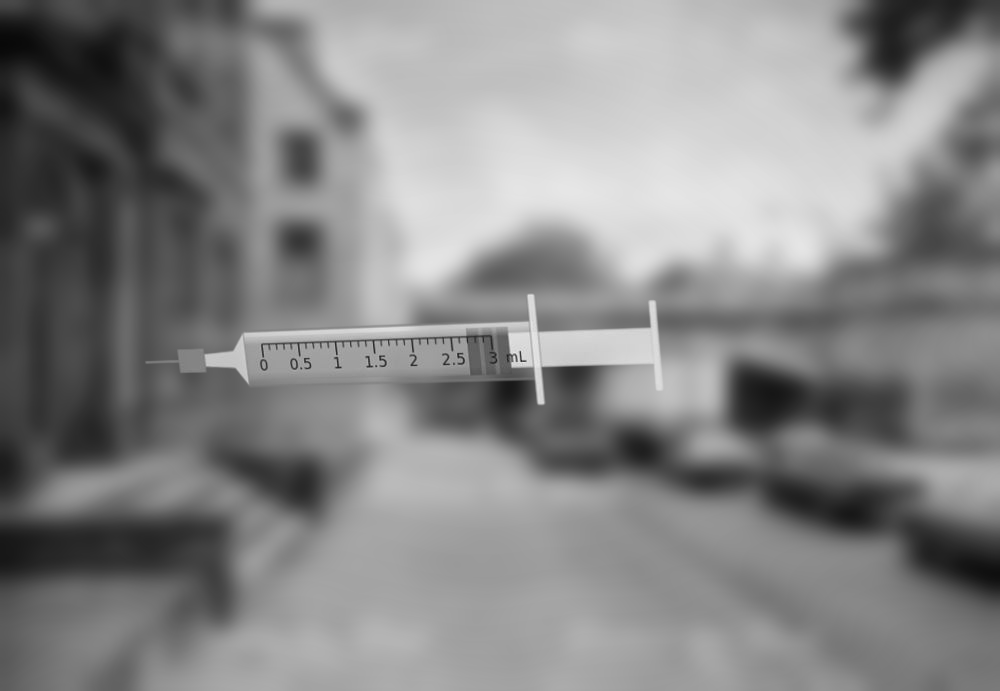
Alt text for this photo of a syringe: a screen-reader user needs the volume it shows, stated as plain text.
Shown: 2.7 mL
